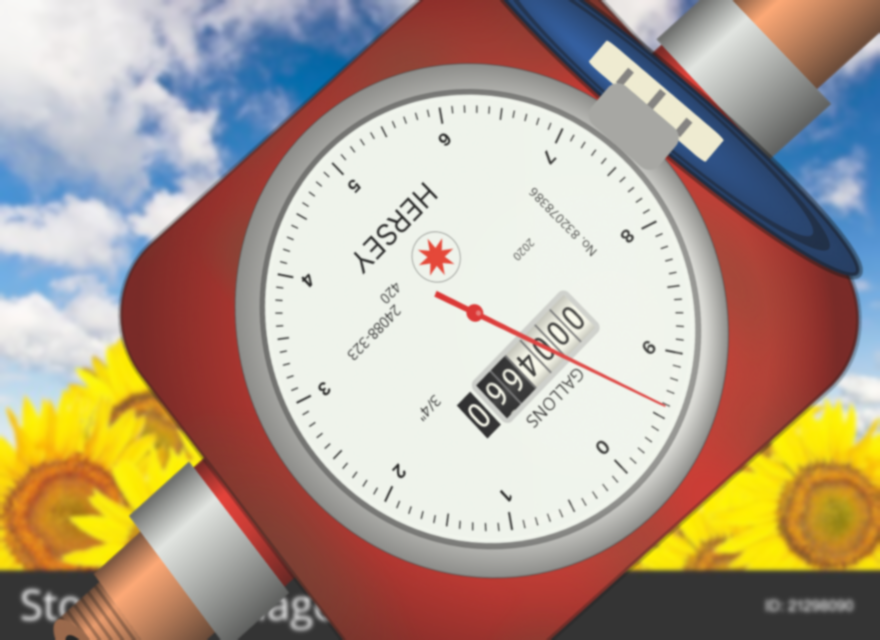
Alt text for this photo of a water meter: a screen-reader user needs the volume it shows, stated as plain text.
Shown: 4659.4 gal
